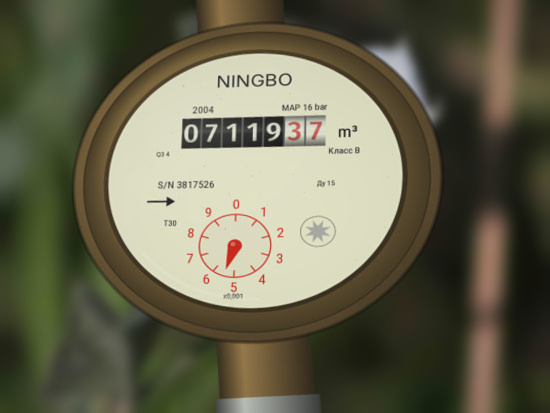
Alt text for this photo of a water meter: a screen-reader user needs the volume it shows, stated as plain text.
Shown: 7119.375 m³
